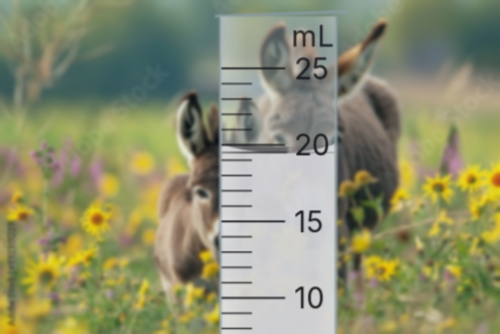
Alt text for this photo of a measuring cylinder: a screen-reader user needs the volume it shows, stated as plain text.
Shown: 19.5 mL
